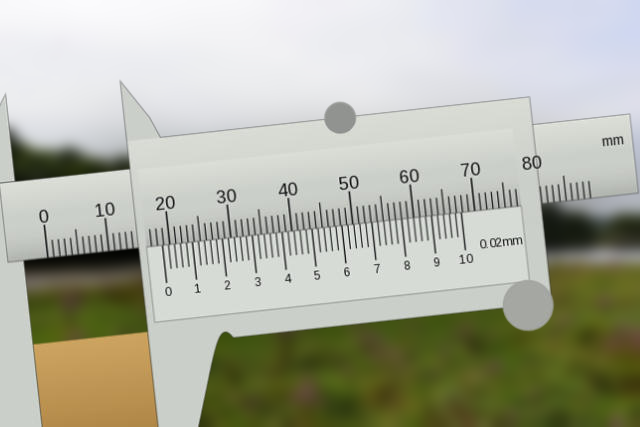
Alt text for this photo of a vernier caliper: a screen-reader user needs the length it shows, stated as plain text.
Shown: 18.8 mm
